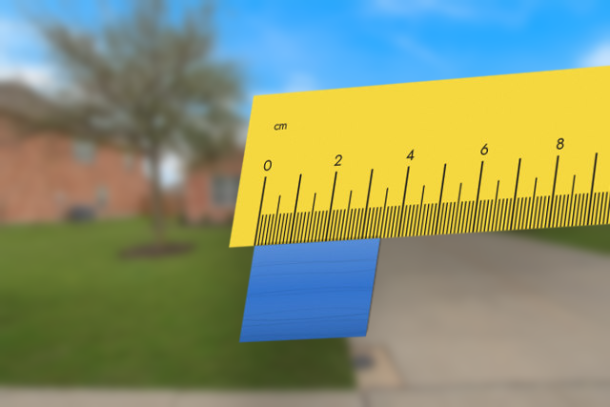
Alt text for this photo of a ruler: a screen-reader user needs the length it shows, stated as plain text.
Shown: 3.5 cm
